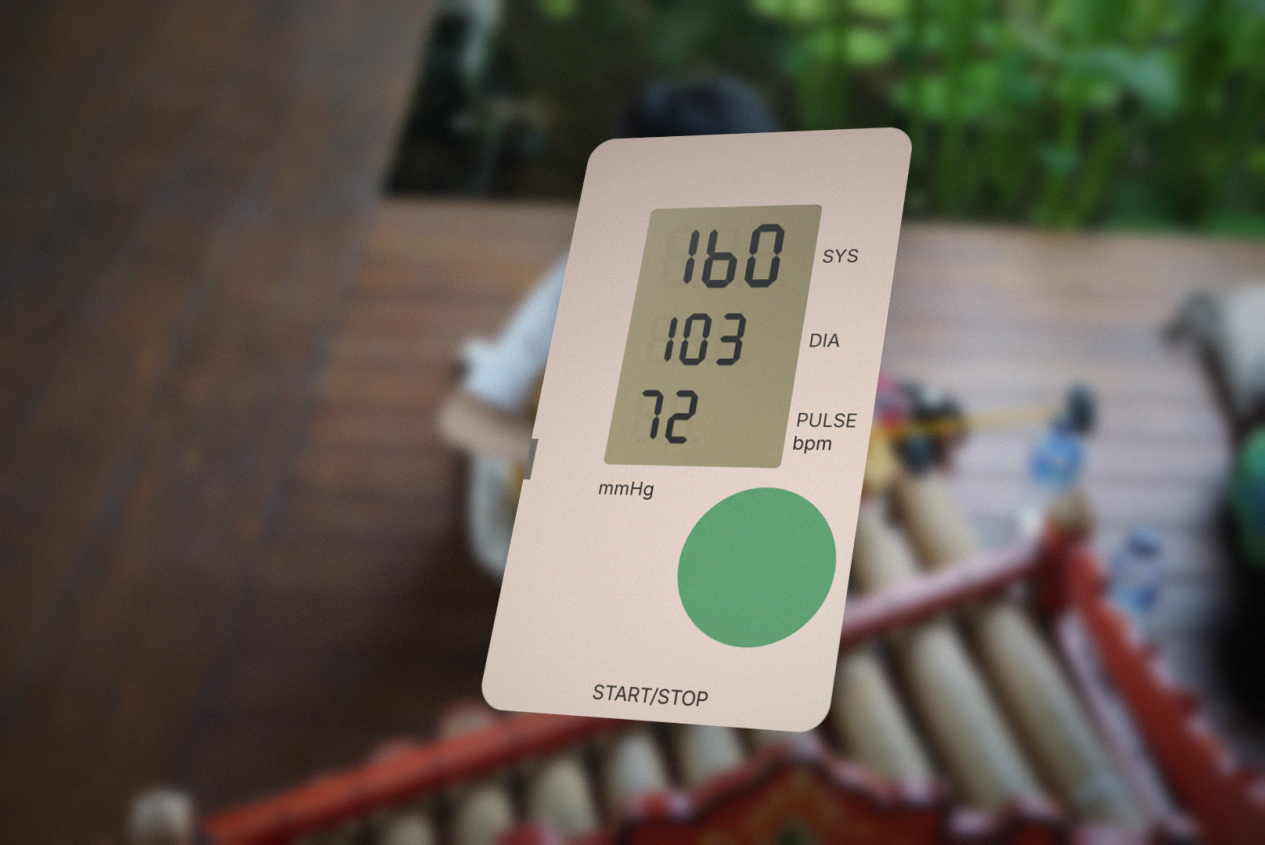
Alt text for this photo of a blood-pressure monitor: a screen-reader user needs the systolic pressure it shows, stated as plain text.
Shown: 160 mmHg
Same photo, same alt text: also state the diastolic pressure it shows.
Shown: 103 mmHg
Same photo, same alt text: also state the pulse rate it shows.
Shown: 72 bpm
